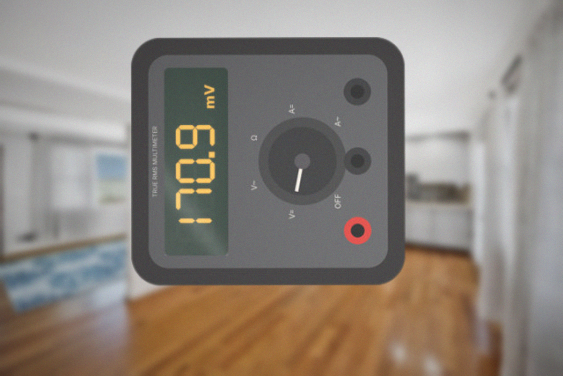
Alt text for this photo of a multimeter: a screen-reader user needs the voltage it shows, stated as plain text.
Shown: 170.9 mV
